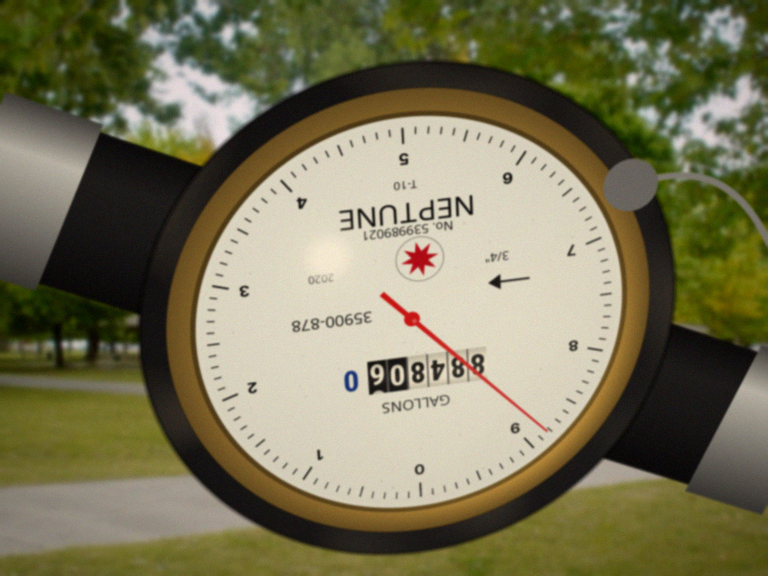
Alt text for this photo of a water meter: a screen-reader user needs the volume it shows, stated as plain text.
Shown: 8848058.8 gal
